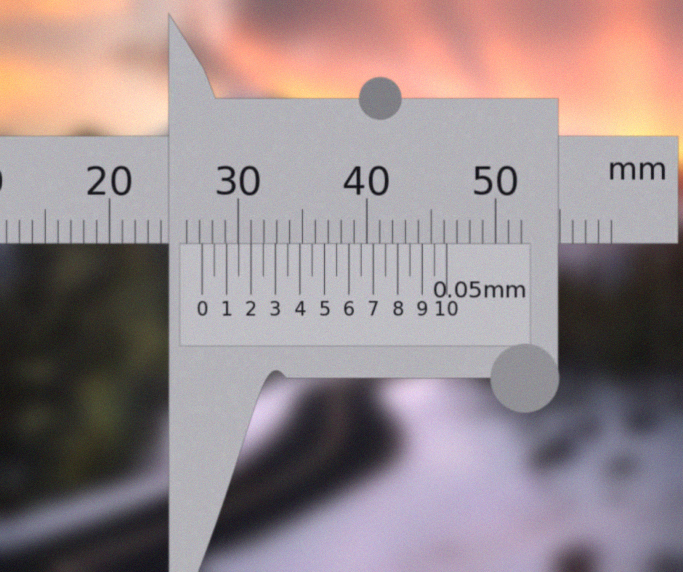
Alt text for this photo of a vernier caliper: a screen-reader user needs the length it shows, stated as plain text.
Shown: 27.2 mm
